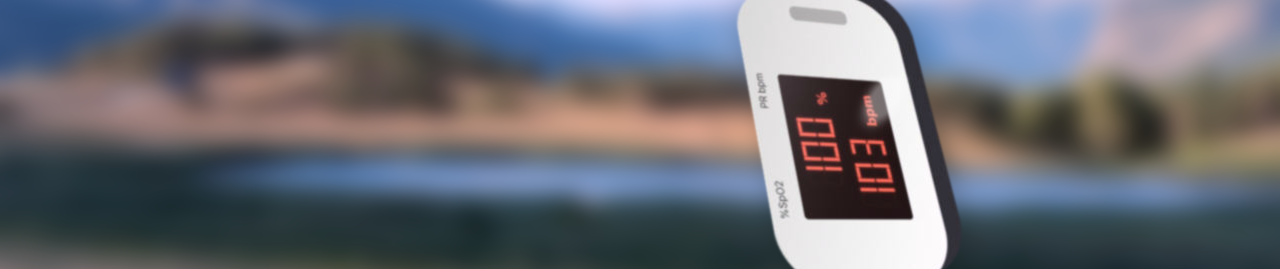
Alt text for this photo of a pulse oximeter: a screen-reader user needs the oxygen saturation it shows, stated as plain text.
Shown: 100 %
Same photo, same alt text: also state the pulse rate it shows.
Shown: 103 bpm
